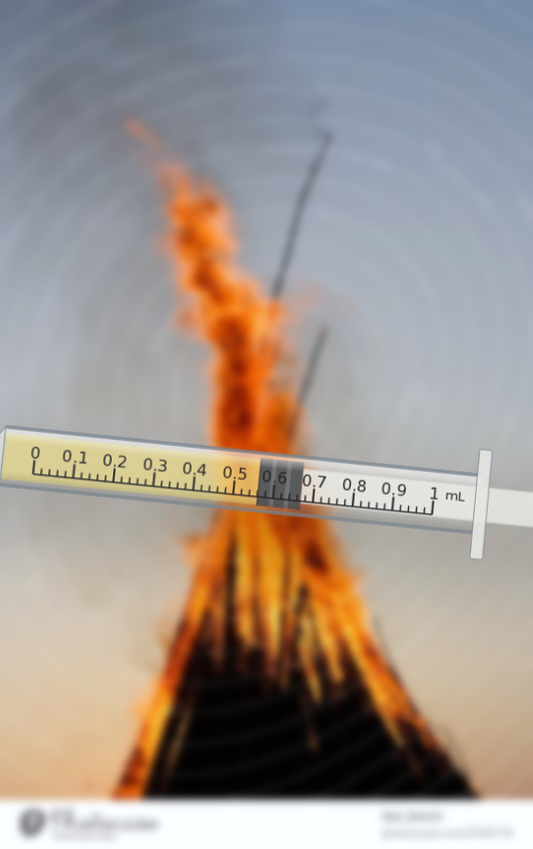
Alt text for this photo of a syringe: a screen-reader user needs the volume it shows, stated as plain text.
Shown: 0.56 mL
